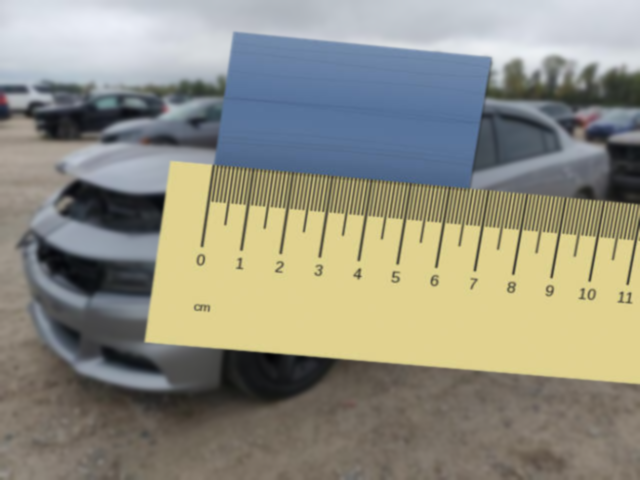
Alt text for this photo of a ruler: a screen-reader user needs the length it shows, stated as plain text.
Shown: 6.5 cm
